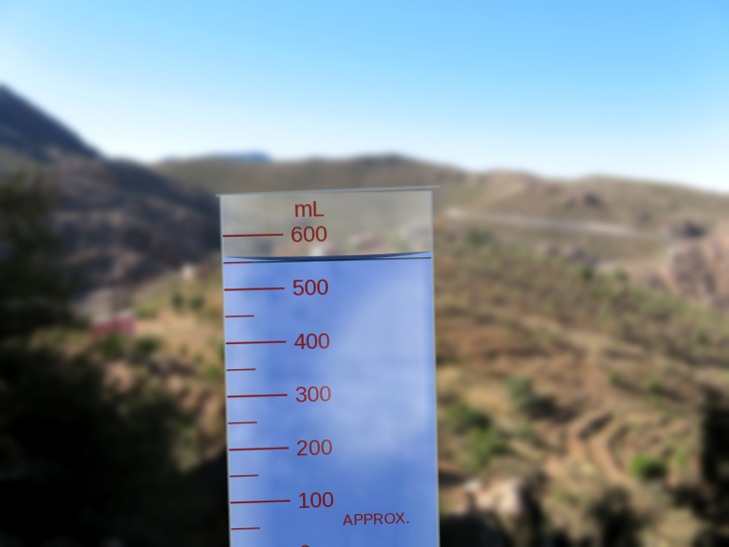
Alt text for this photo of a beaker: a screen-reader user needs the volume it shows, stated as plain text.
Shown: 550 mL
